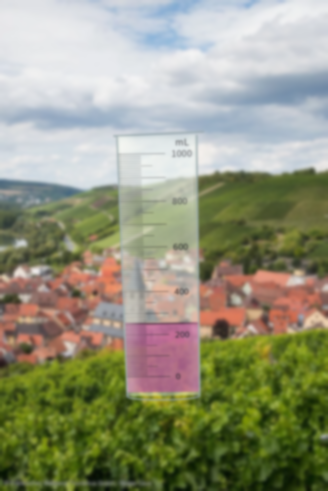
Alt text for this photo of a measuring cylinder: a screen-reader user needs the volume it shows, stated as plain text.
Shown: 250 mL
